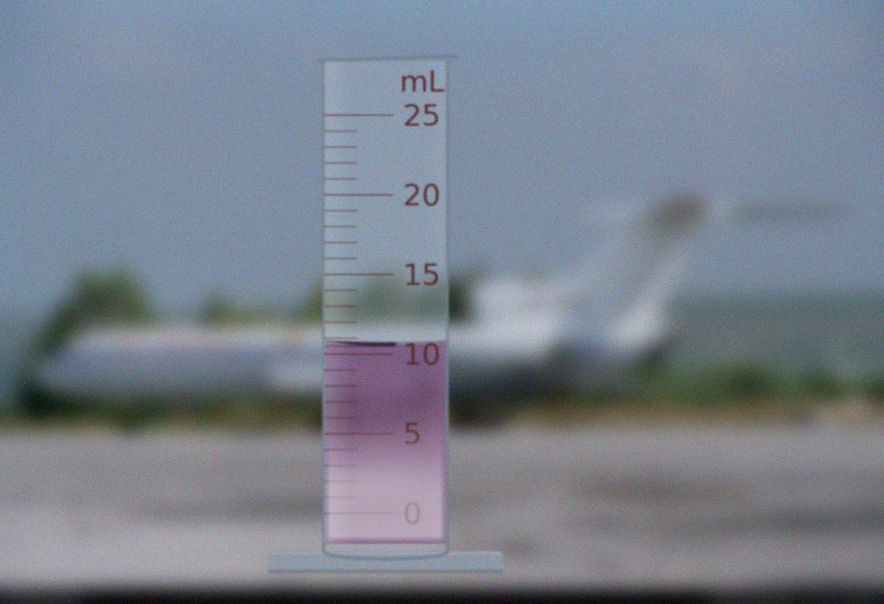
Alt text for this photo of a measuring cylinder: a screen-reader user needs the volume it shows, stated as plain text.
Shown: 10.5 mL
